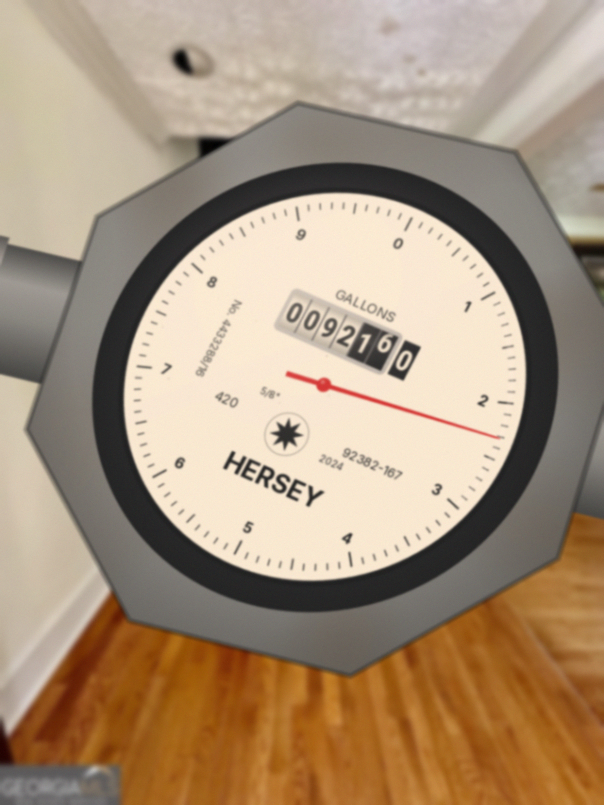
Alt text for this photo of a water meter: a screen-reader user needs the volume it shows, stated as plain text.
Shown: 92162.3 gal
